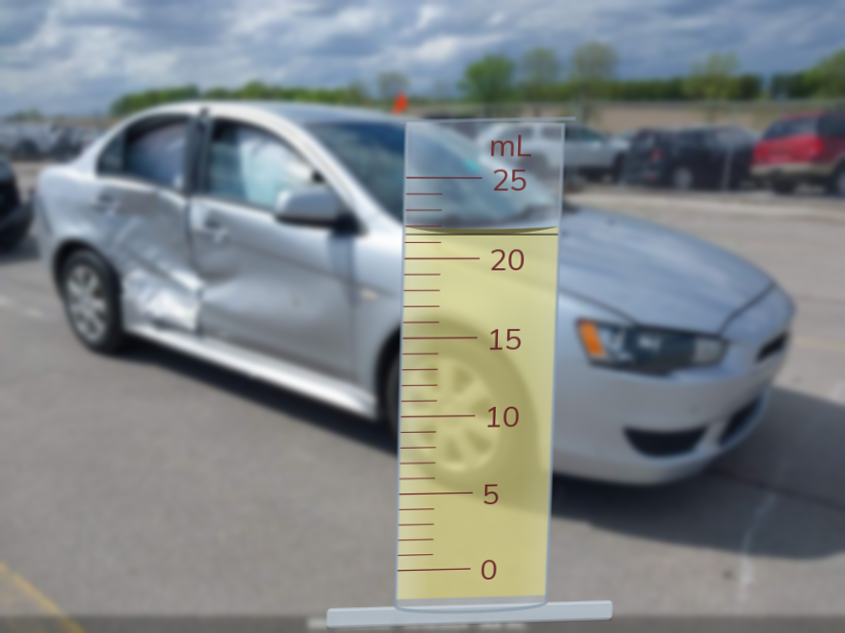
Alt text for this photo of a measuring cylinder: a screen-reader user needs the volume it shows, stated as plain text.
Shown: 21.5 mL
